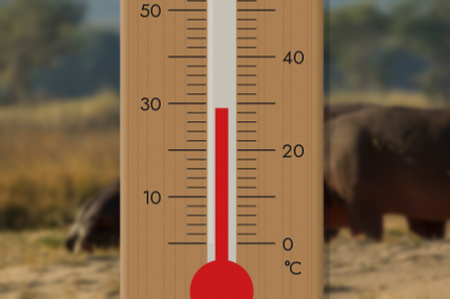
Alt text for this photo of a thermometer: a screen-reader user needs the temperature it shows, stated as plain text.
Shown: 29 °C
